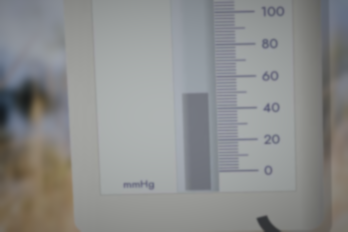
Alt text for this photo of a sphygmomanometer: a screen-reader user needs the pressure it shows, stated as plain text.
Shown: 50 mmHg
